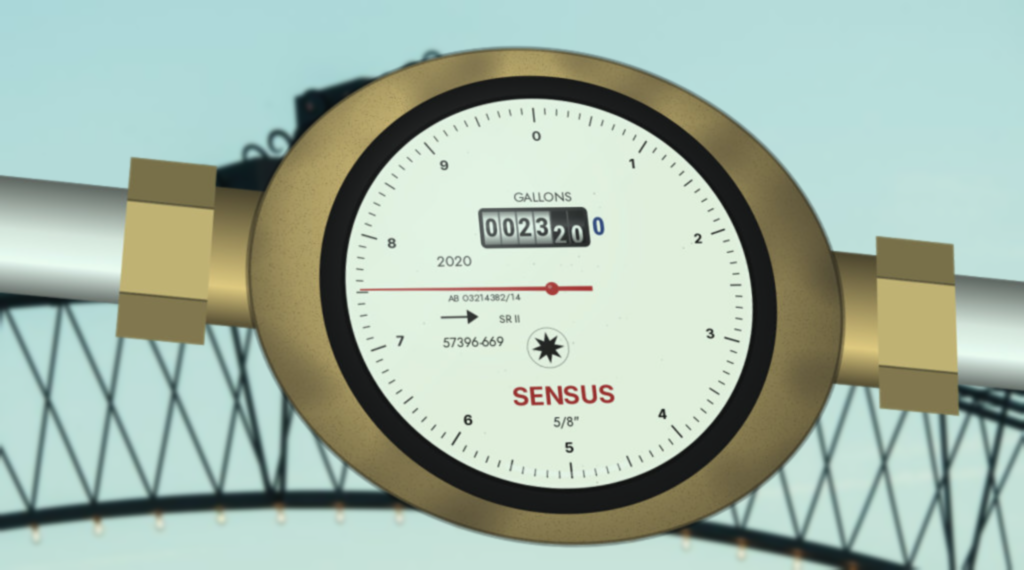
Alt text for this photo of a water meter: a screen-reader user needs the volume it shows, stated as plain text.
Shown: 23197.5 gal
